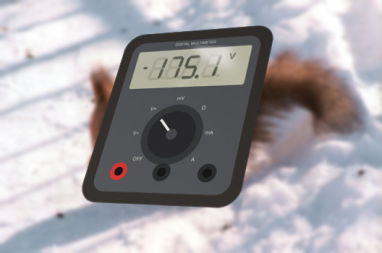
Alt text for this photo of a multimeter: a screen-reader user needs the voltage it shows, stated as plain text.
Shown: -175.1 V
